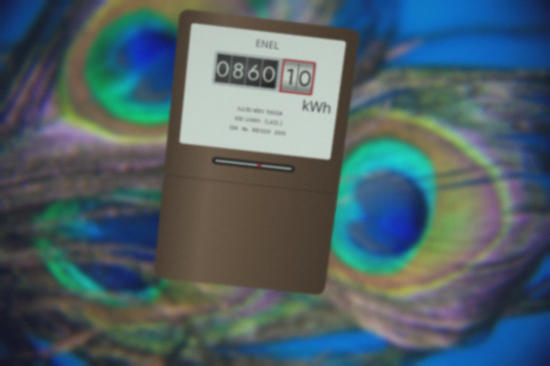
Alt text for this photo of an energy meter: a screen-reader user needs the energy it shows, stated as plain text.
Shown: 860.10 kWh
